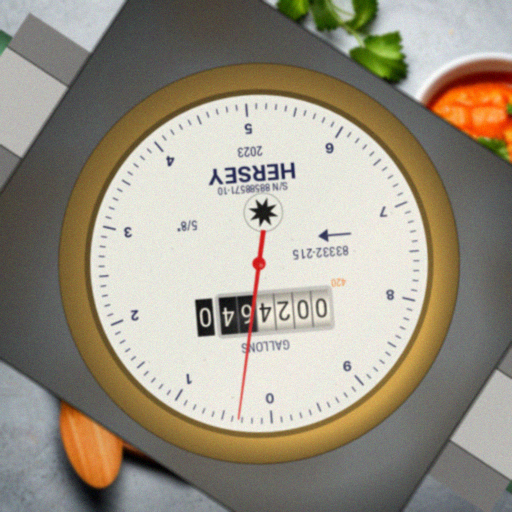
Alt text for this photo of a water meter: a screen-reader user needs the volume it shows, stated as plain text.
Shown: 24640.3 gal
